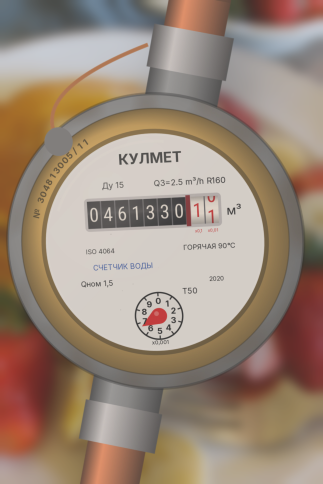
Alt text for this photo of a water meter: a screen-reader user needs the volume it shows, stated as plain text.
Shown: 461330.106 m³
